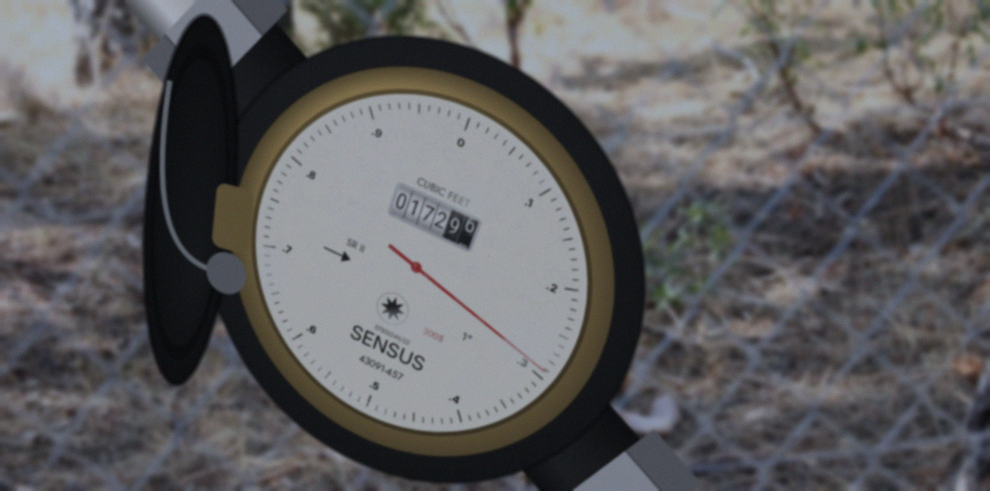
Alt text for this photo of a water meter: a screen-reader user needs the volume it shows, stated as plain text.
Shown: 17296.29 ft³
